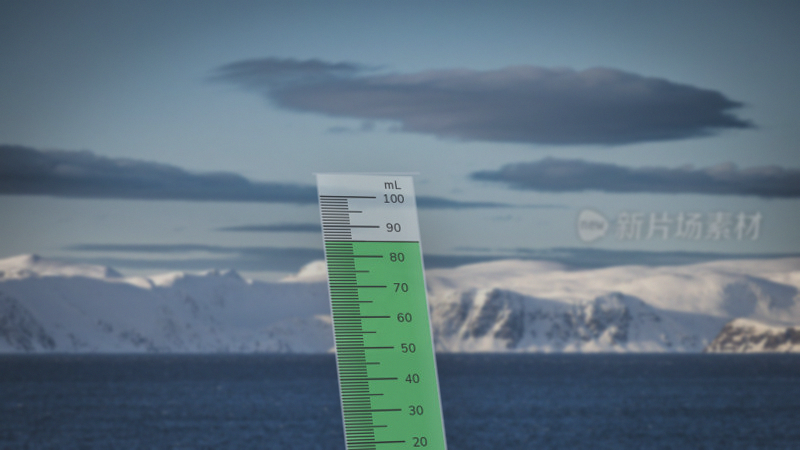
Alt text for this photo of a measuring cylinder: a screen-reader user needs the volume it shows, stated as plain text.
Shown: 85 mL
